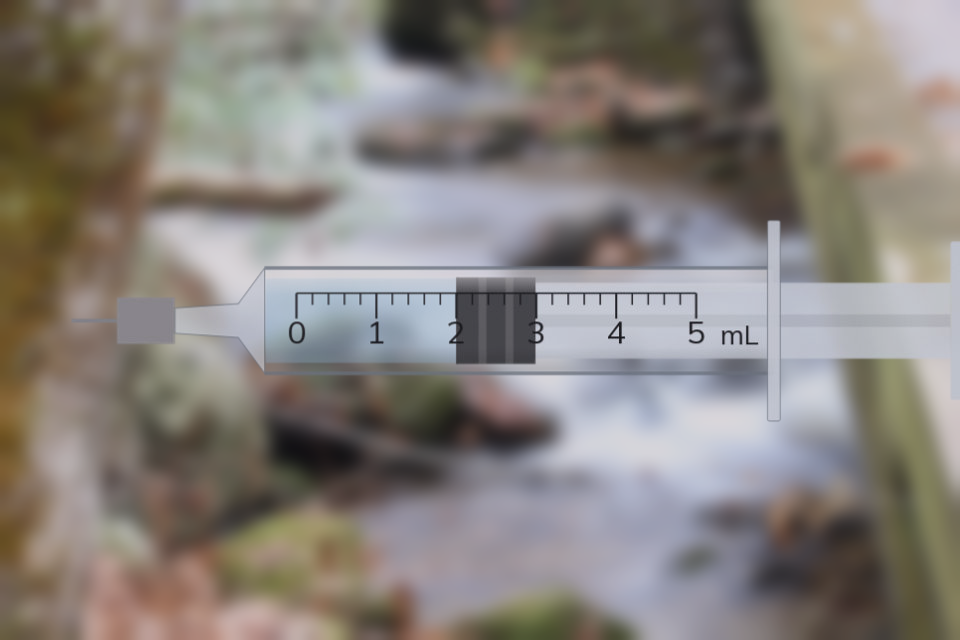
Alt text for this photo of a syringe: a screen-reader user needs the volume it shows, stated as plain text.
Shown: 2 mL
